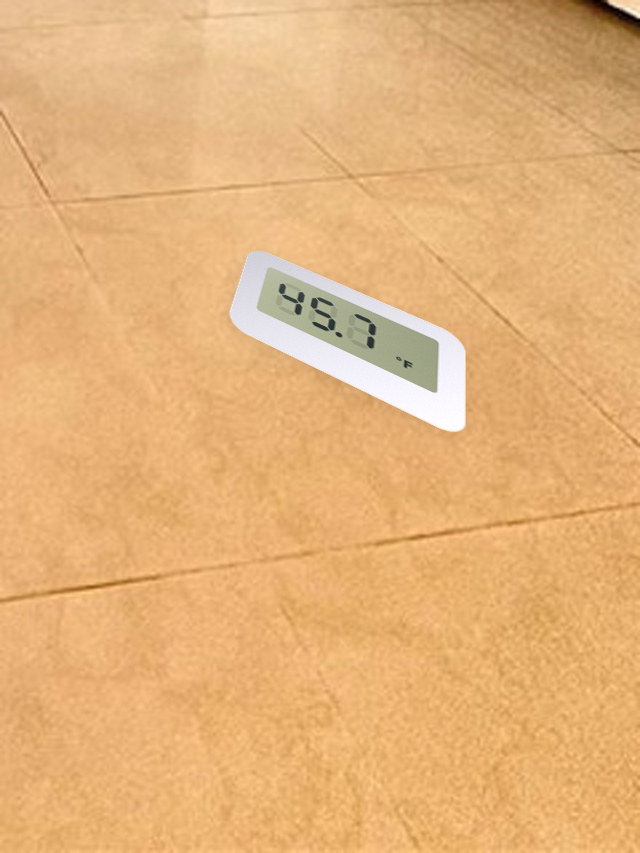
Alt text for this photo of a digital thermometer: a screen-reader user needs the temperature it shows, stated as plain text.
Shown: 45.7 °F
